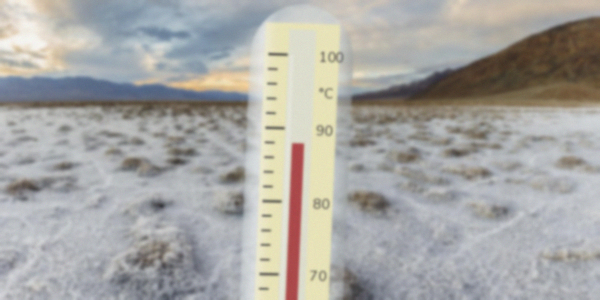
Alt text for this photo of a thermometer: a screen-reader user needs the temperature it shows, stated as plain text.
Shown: 88 °C
